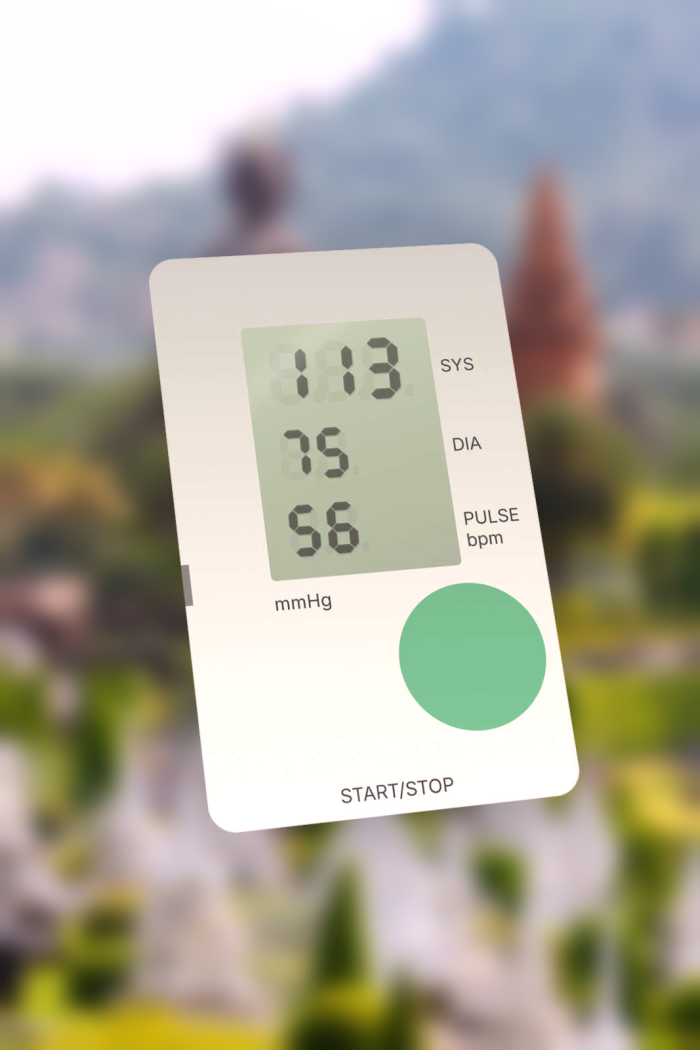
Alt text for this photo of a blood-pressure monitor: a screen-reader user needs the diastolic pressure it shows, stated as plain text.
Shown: 75 mmHg
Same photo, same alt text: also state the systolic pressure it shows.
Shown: 113 mmHg
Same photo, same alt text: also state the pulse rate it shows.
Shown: 56 bpm
